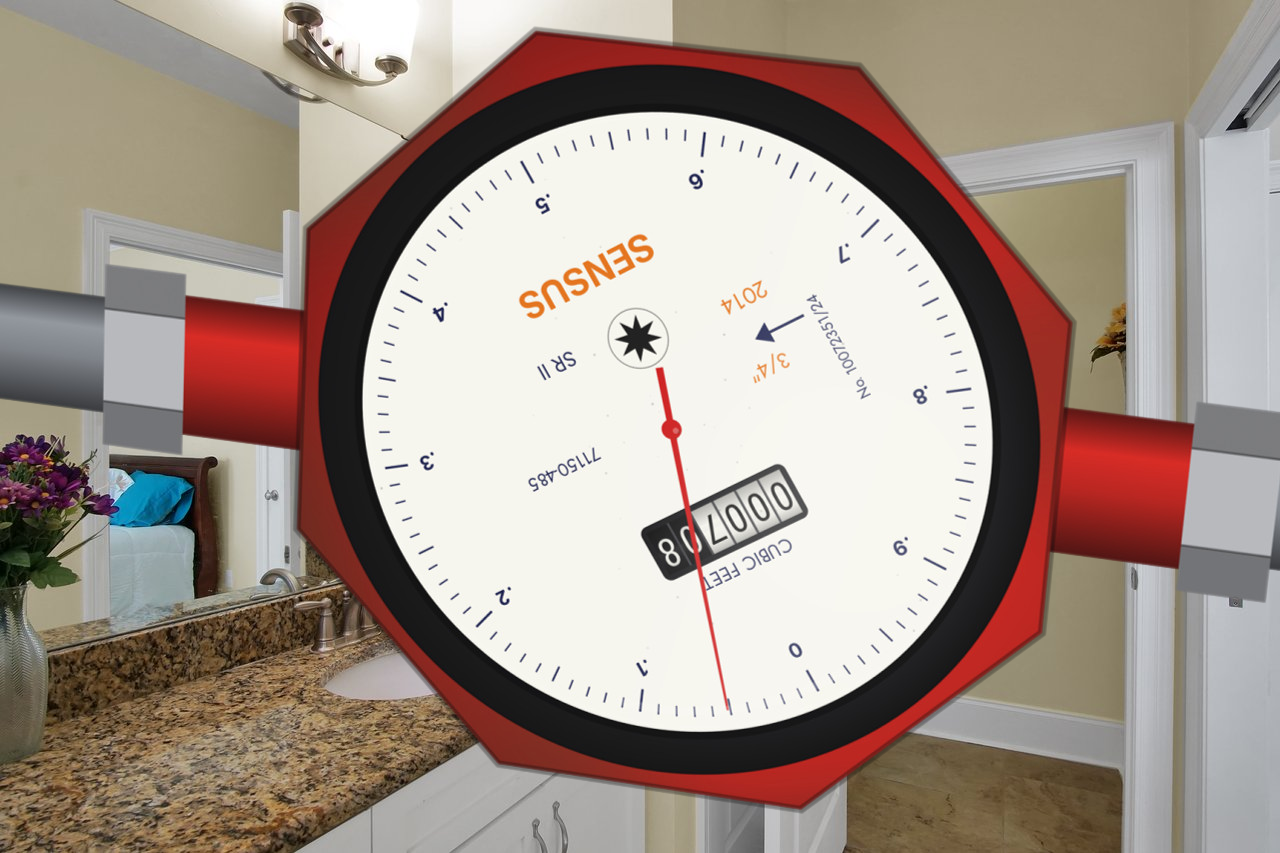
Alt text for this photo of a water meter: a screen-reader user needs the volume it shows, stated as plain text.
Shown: 708.05 ft³
